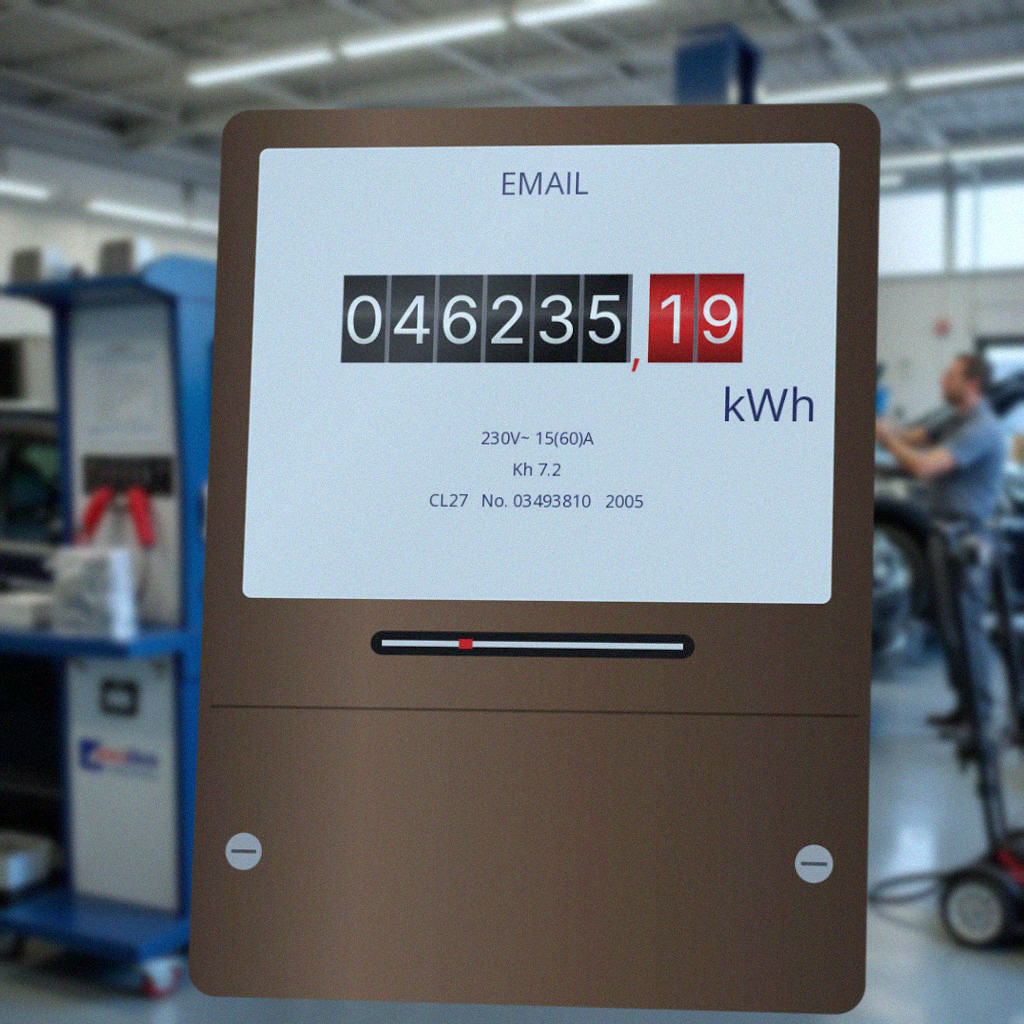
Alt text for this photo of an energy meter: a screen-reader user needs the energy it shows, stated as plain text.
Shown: 46235.19 kWh
